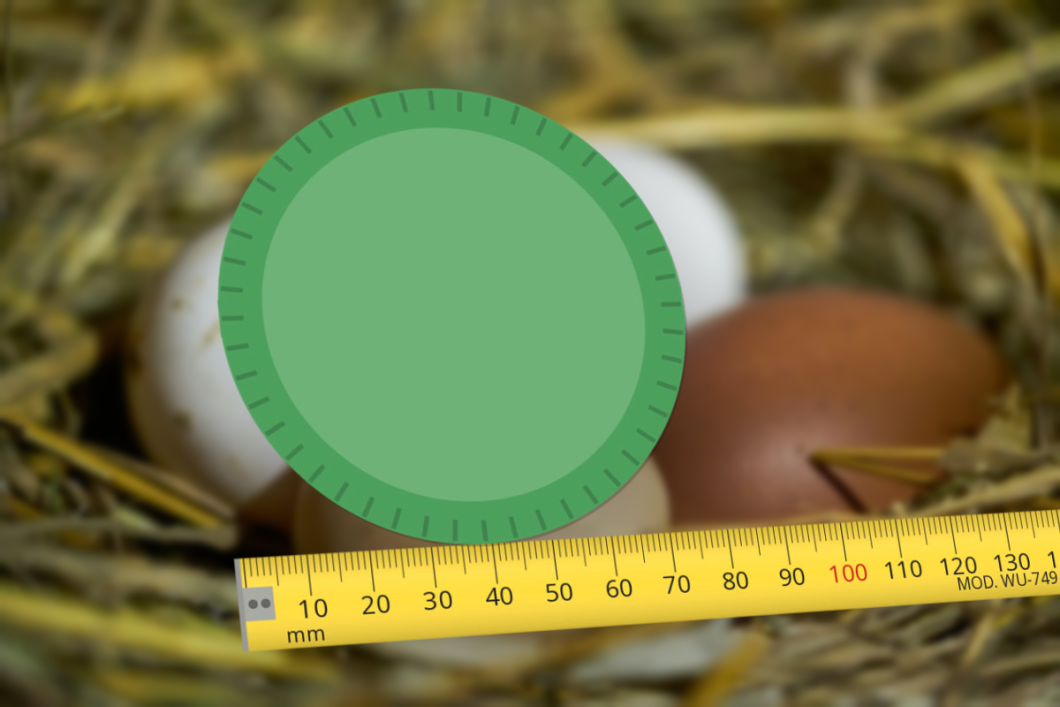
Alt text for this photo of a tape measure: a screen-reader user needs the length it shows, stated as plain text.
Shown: 78 mm
